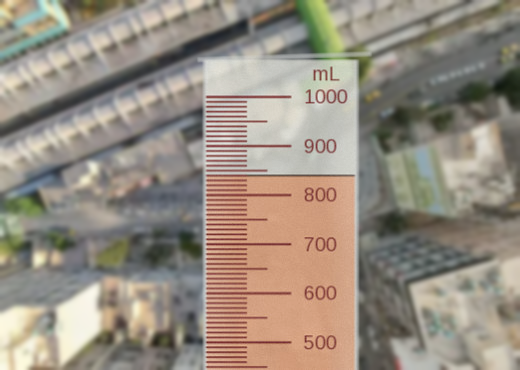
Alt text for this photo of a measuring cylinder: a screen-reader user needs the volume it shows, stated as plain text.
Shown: 840 mL
